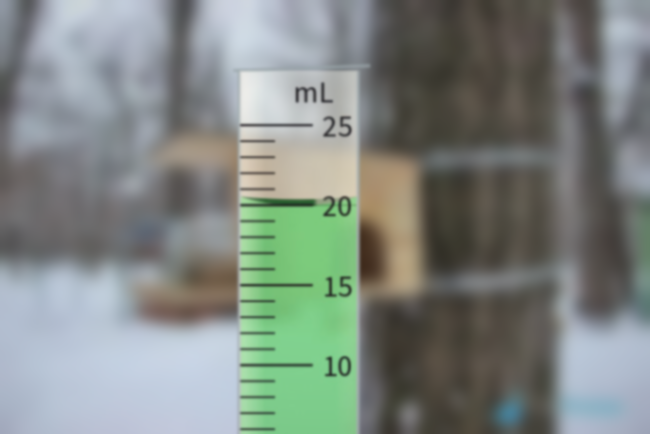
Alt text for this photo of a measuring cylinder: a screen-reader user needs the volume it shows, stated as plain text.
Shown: 20 mL
